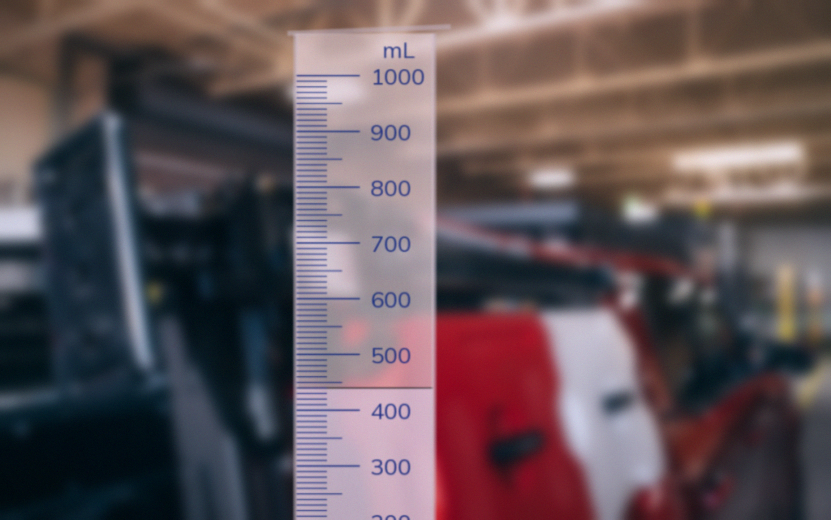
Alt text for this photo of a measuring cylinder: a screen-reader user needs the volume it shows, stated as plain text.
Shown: 440 mL
